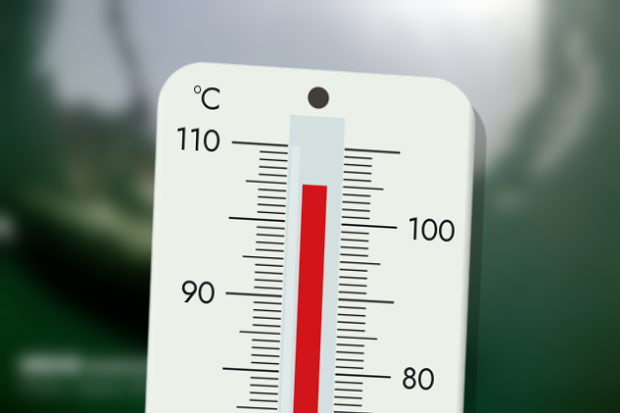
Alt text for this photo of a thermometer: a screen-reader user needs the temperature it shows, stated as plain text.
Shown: 105 °C
